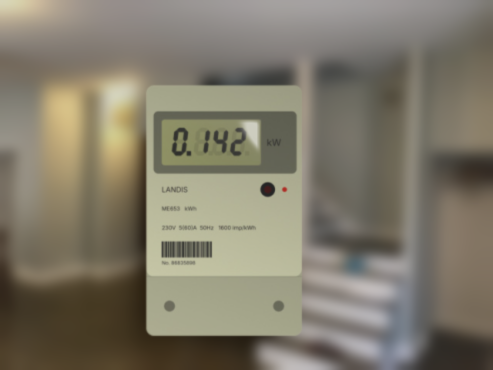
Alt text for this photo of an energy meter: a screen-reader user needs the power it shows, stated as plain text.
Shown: 0.142 kW
